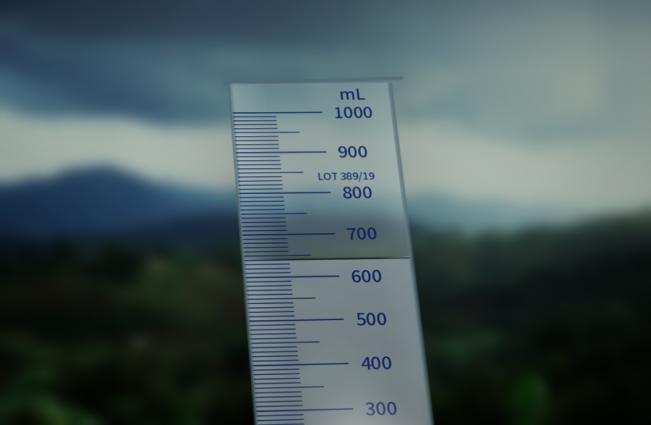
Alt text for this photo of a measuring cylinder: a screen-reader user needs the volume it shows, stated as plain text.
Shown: 640 mL
